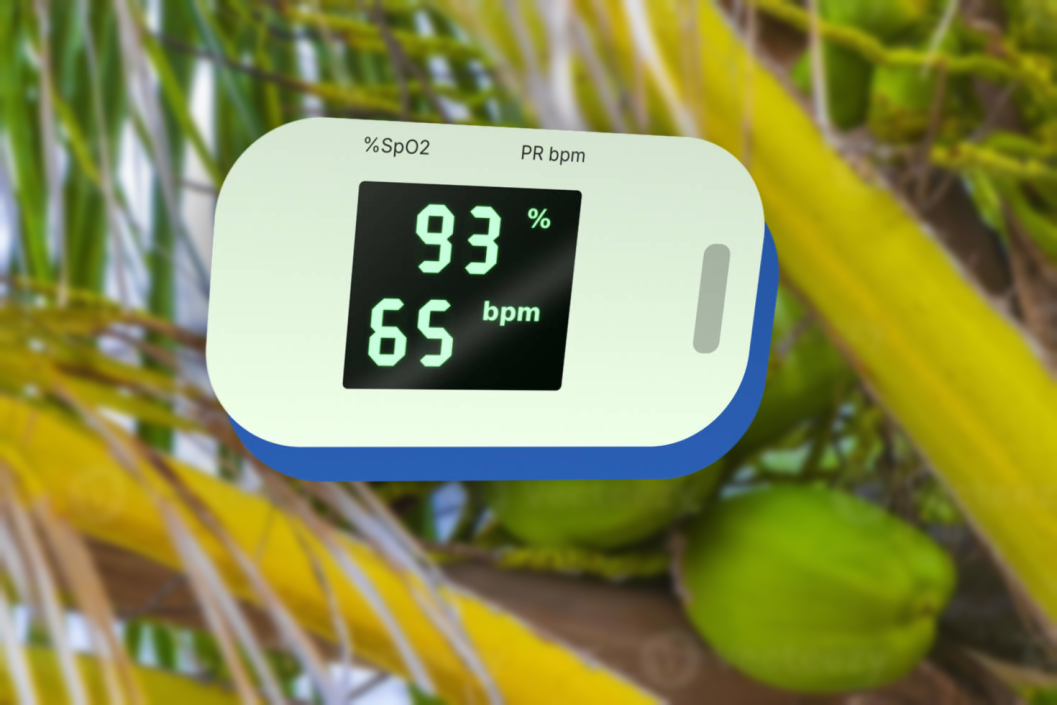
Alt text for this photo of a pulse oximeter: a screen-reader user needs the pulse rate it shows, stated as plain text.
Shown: 65 bpm
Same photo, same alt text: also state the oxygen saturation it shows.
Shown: 93 %
